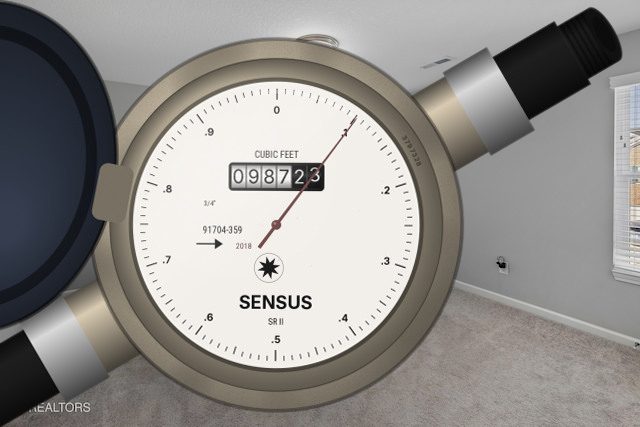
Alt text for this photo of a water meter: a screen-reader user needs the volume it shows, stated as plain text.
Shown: 98723.10 ft³
